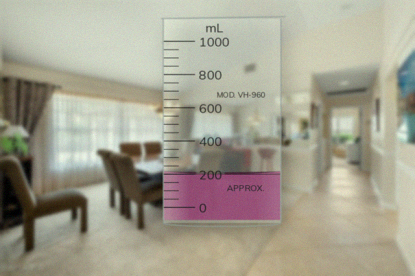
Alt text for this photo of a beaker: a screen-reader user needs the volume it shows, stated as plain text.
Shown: 200 mL
